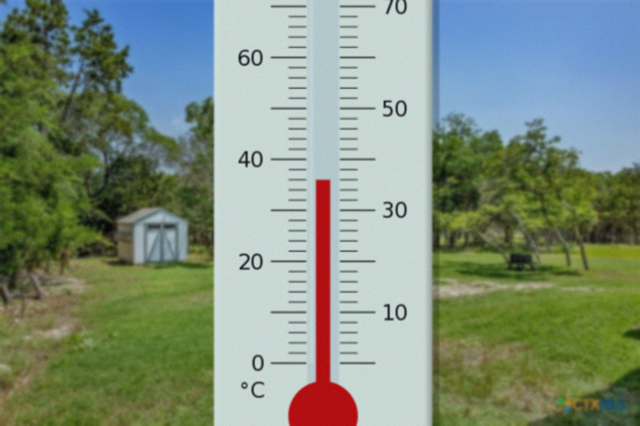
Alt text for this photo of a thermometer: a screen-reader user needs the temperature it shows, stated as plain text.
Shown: 36 °C
